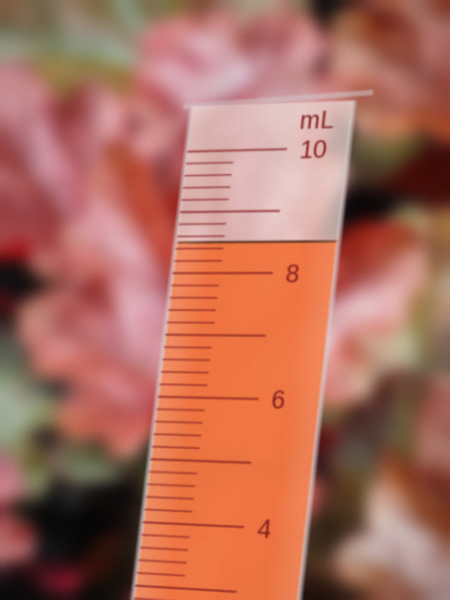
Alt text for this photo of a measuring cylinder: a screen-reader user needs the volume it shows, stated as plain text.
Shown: 8.5 mL
